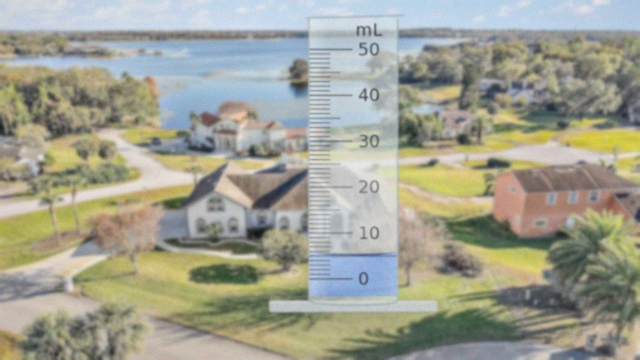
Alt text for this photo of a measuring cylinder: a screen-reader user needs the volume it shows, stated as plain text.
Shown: 5 mL
